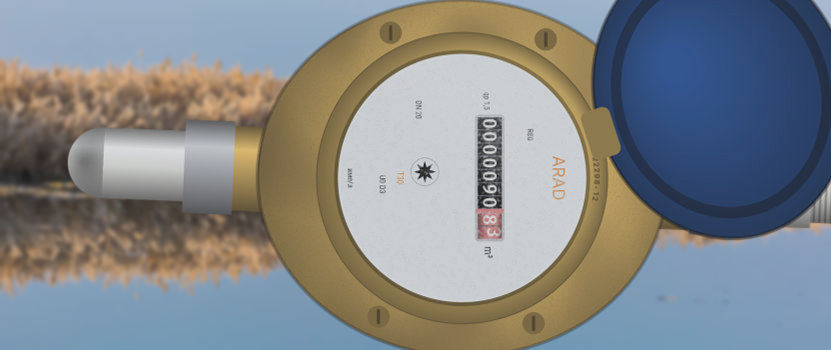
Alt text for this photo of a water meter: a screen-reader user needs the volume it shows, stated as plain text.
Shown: 90.83 m³
